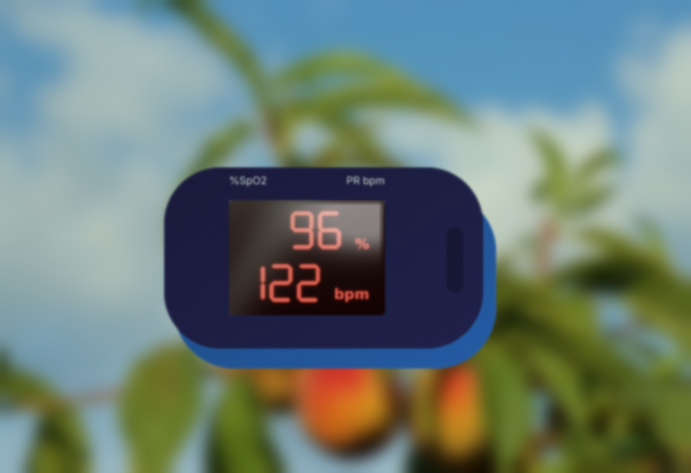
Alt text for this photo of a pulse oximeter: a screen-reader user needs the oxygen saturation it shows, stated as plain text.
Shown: 96 %
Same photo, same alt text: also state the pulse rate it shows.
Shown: 122 bpm
